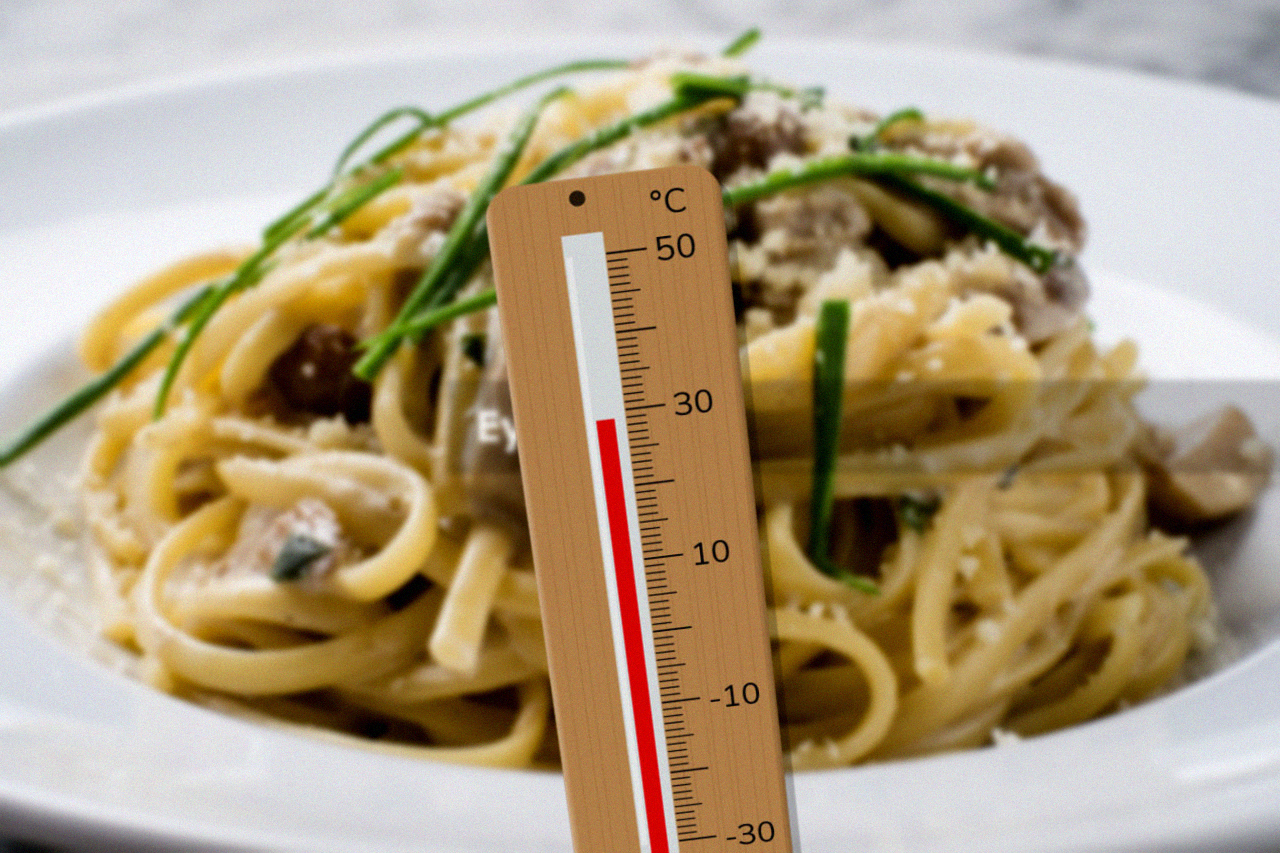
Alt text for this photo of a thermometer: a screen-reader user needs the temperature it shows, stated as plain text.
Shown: 29 °C
